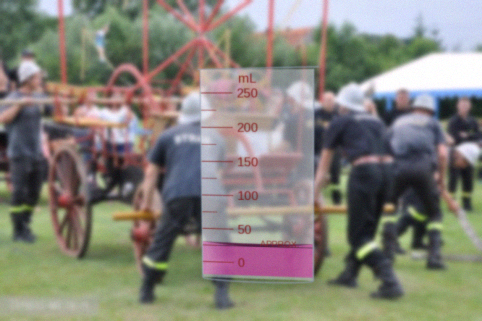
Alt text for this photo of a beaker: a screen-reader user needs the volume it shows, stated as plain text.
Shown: 25 mL
